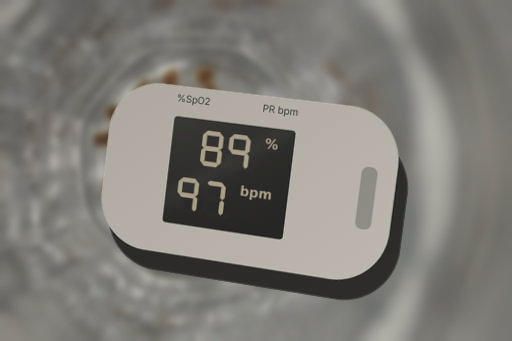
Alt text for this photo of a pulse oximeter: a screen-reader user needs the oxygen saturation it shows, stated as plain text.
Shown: 89 %
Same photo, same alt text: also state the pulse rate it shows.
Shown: 97 bpm
